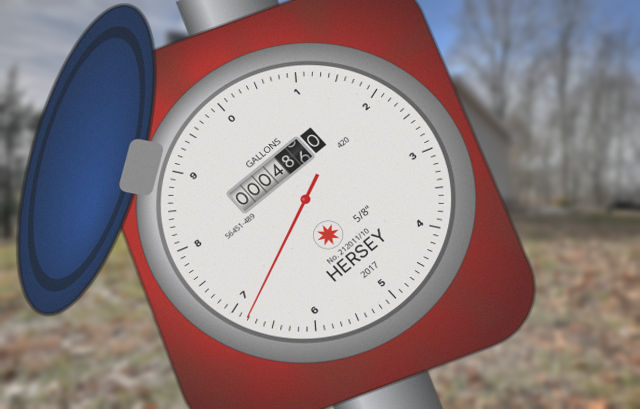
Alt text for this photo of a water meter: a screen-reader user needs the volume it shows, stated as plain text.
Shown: 4856.8 gal
